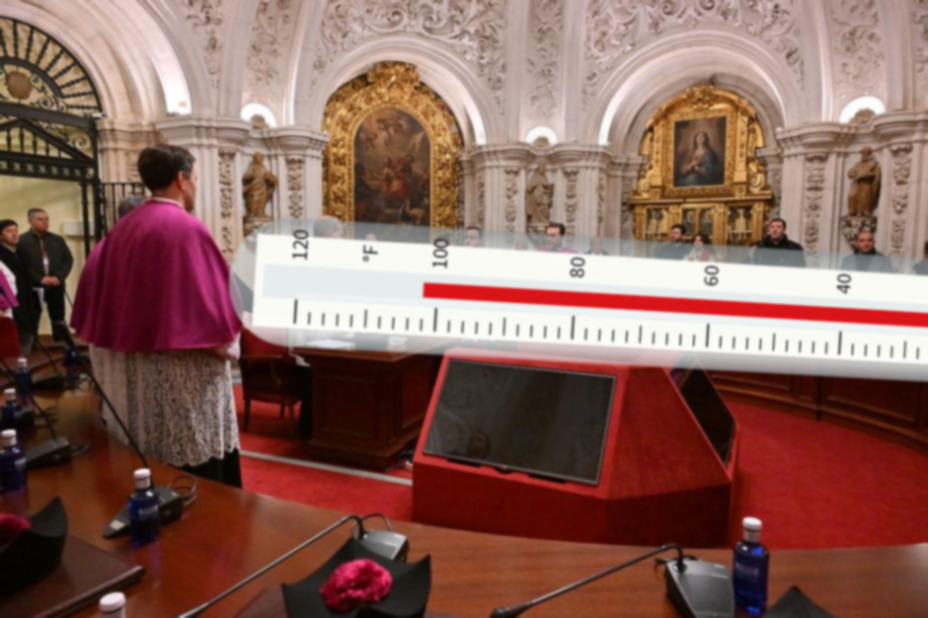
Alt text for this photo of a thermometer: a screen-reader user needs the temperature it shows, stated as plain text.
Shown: 102 °F
